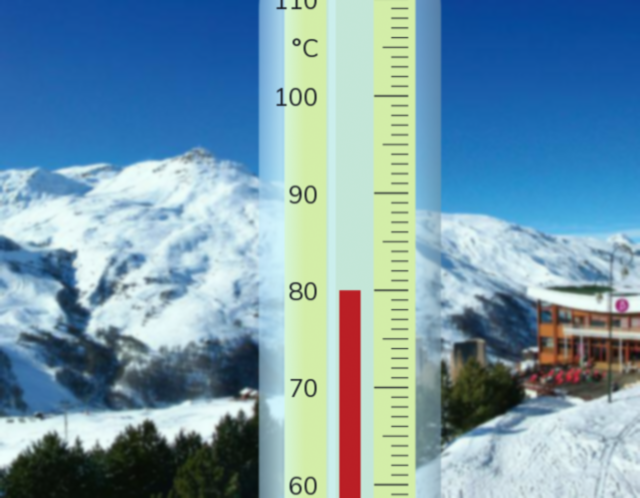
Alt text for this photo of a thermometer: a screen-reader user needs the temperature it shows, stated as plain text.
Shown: 80 °C
